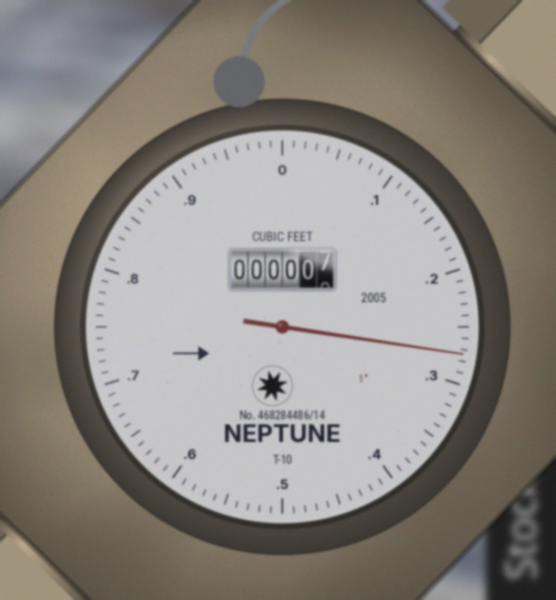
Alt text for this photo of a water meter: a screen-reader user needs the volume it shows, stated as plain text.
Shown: 7.27 ft³
